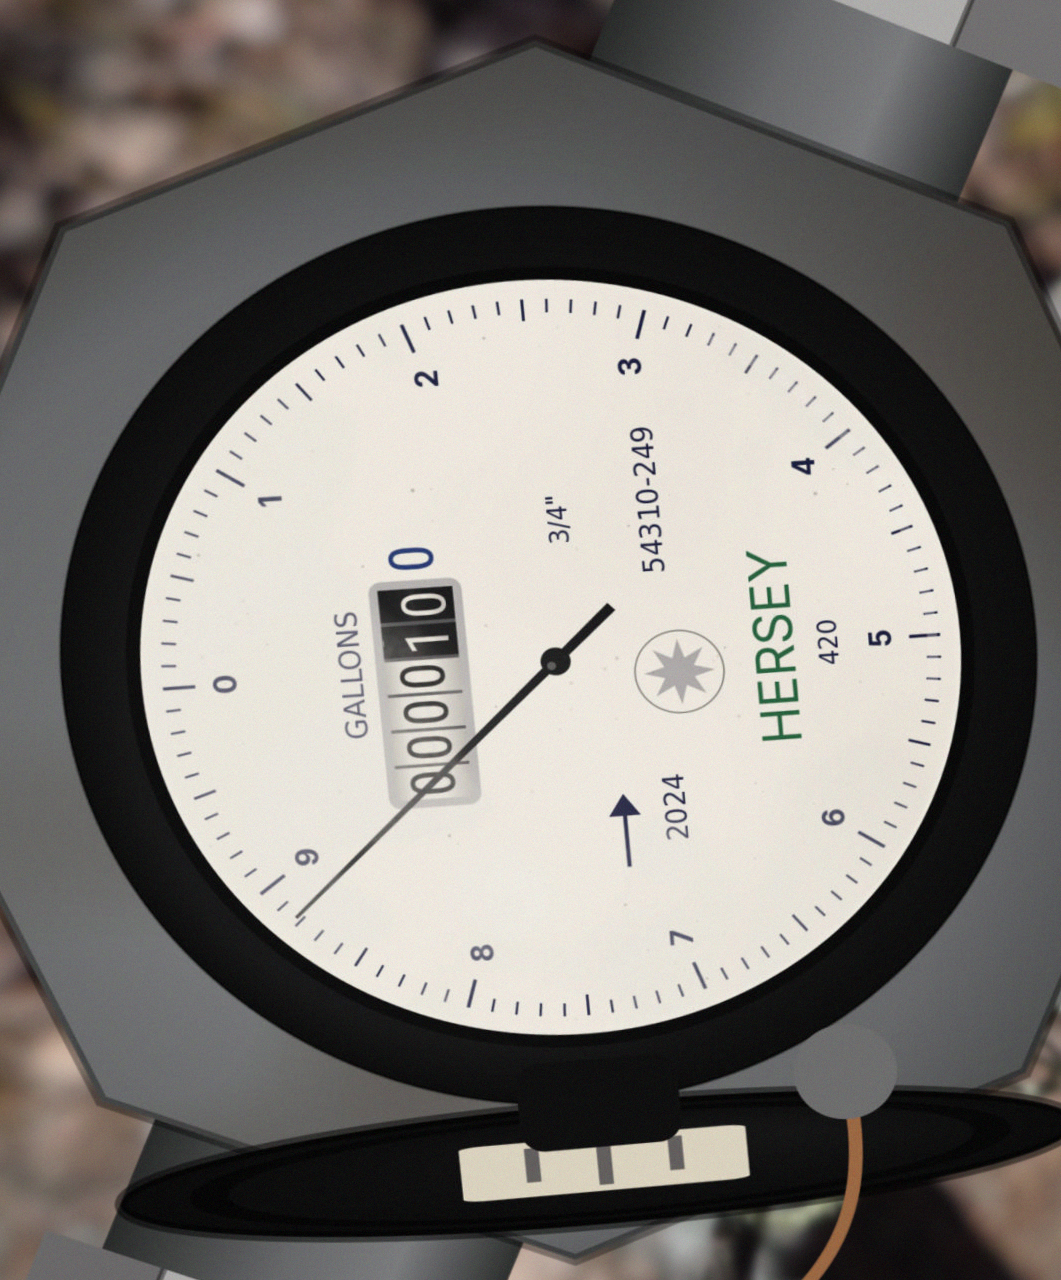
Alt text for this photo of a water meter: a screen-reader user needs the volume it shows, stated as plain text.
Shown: 98.8 gal
